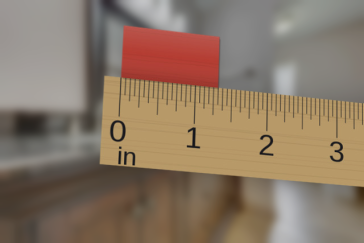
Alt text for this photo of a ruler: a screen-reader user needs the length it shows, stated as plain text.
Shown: 1.3125 in
